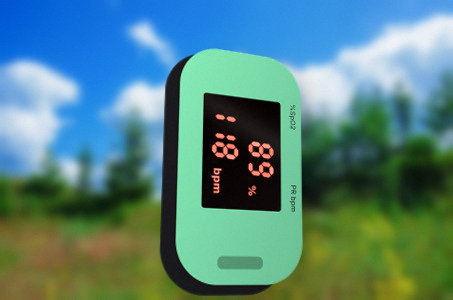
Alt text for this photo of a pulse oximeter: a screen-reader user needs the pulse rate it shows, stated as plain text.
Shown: 118 bpm
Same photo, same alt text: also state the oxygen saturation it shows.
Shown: 89 %
